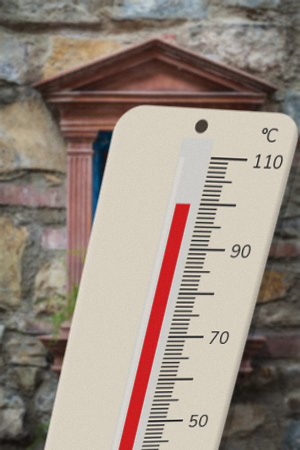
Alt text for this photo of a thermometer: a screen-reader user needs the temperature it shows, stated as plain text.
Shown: 100 °C
